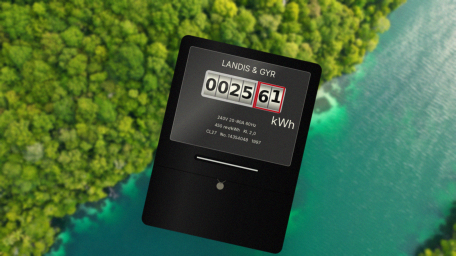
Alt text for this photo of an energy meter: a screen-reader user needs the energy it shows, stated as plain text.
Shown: 25.61 kWh
